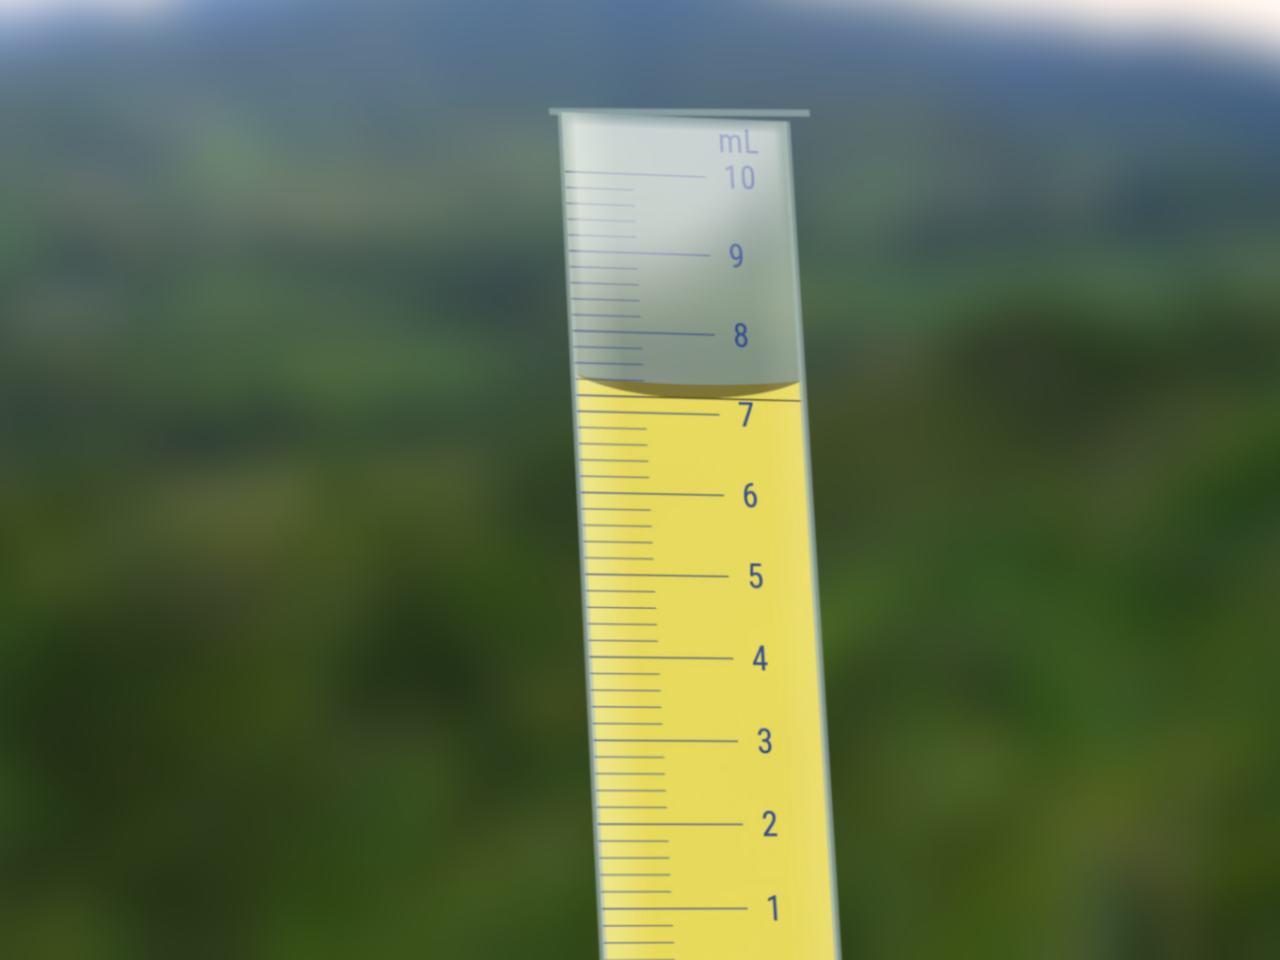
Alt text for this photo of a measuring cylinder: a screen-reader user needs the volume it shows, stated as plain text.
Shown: 7.2 mL
